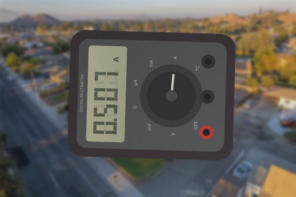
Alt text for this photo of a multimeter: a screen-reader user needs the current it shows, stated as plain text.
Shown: 0.507 A
